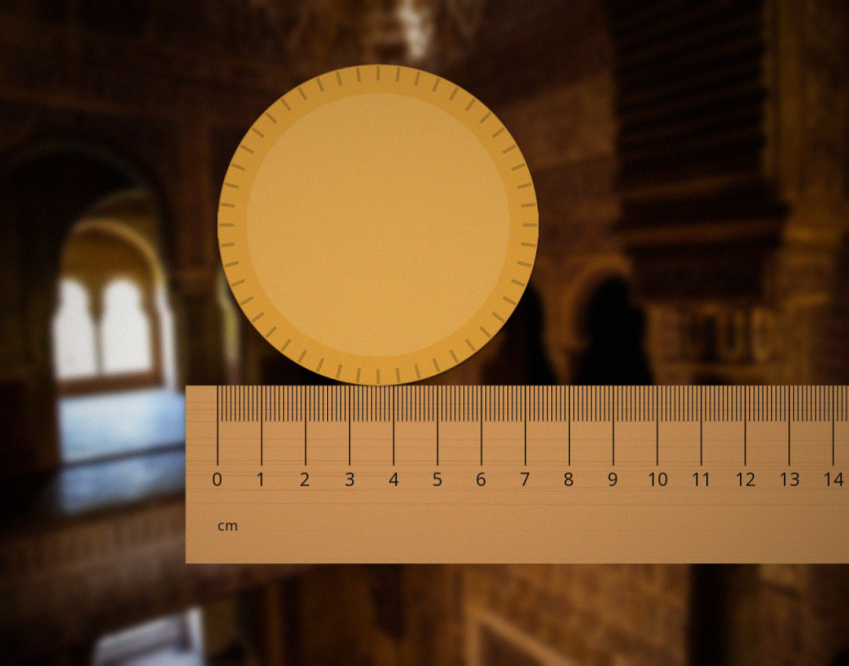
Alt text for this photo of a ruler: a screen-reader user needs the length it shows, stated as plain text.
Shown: 7.3 cm
